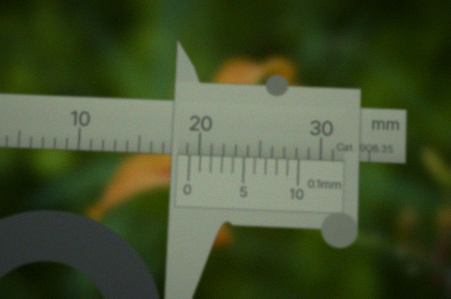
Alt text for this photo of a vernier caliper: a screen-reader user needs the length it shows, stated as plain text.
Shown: 19.2 mm
